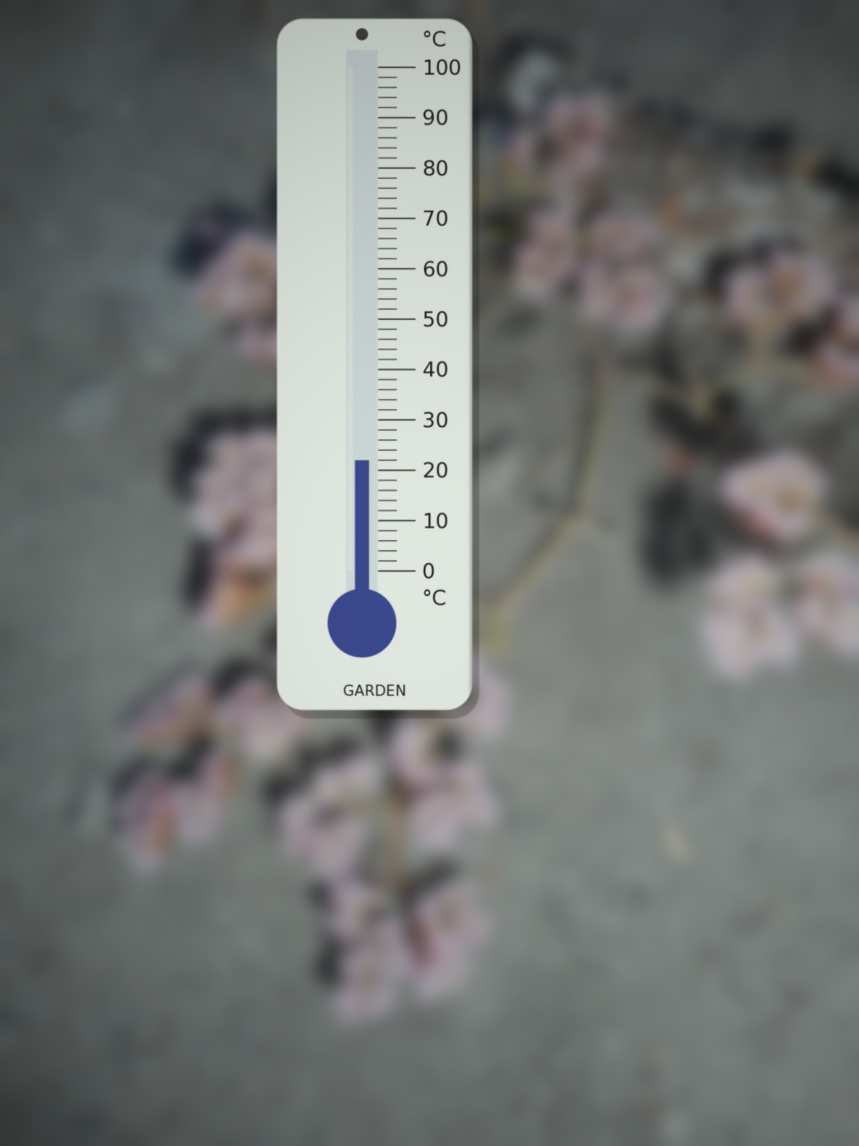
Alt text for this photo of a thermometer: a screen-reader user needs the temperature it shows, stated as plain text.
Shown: 22 °C
